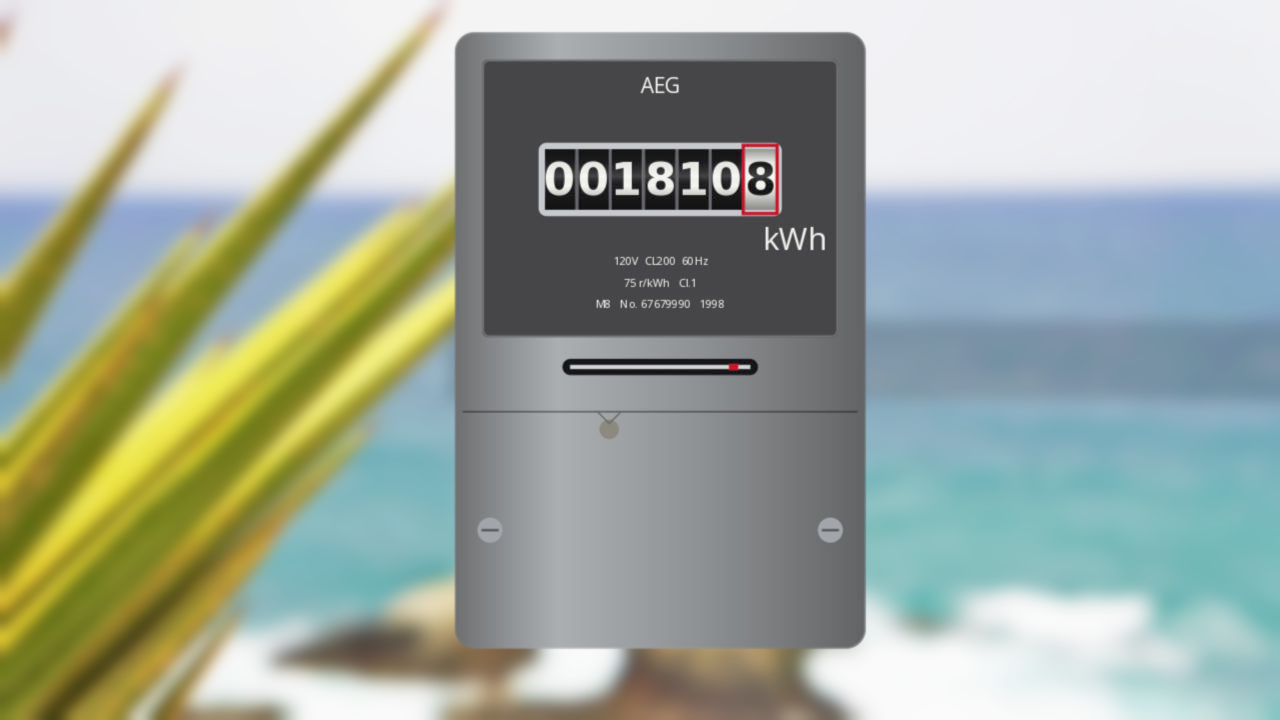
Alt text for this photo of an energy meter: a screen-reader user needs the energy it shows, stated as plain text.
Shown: 1810.8 kWh
